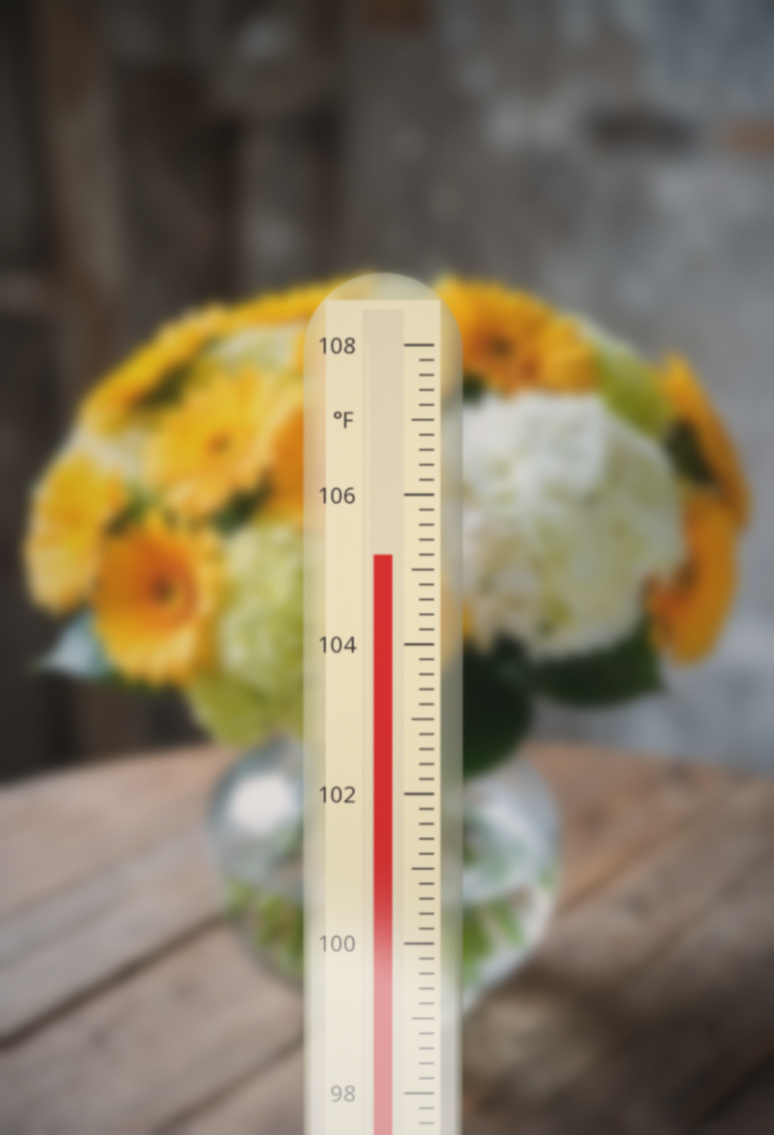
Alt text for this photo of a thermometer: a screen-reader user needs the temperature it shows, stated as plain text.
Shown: 105.2 °F
